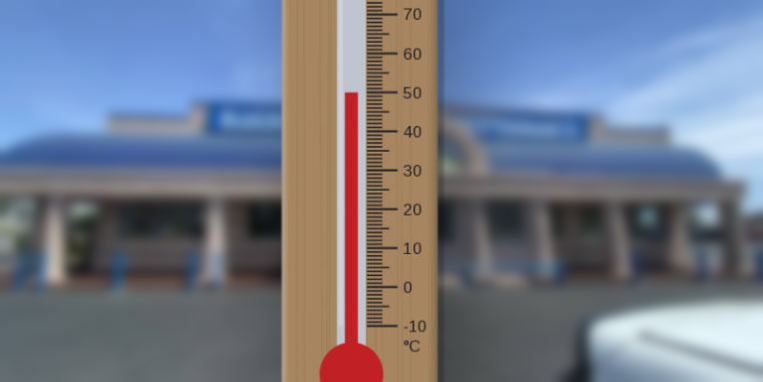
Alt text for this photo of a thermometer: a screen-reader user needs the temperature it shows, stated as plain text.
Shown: 50 °C
